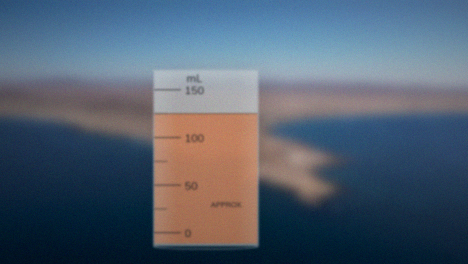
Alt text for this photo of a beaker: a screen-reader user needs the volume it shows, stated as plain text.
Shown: 125 mL
